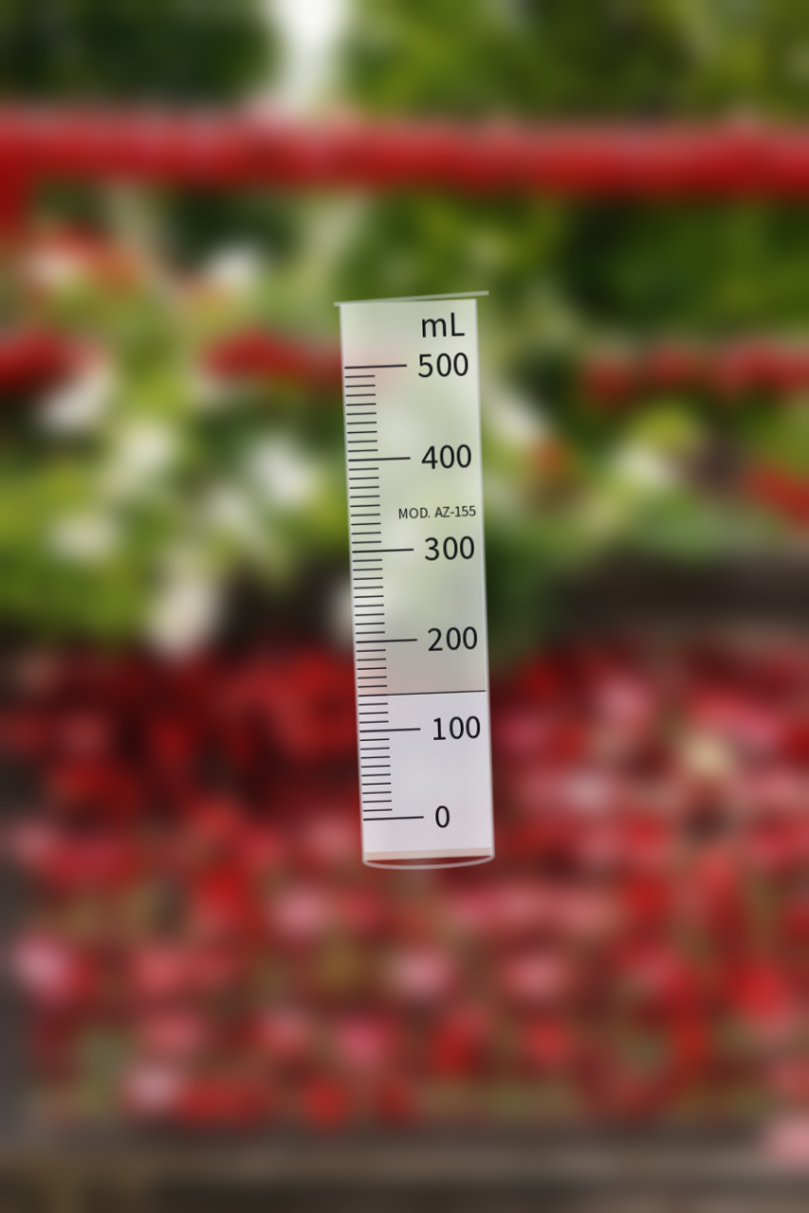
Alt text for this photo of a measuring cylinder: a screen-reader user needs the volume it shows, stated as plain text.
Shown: 140 mL
